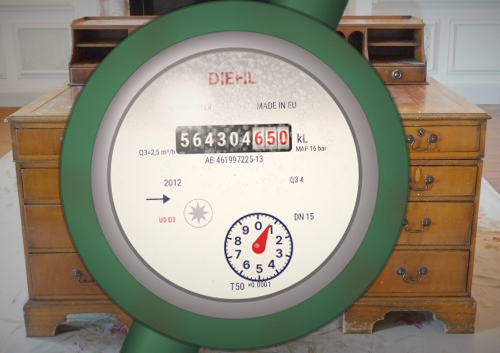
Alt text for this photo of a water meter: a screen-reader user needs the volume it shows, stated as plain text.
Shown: 564304.6500 kL
